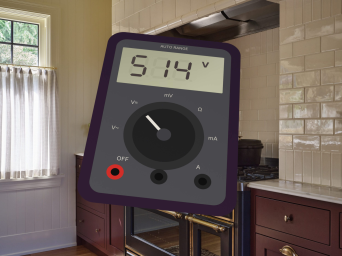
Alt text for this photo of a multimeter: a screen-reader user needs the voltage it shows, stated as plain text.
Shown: 514 V
